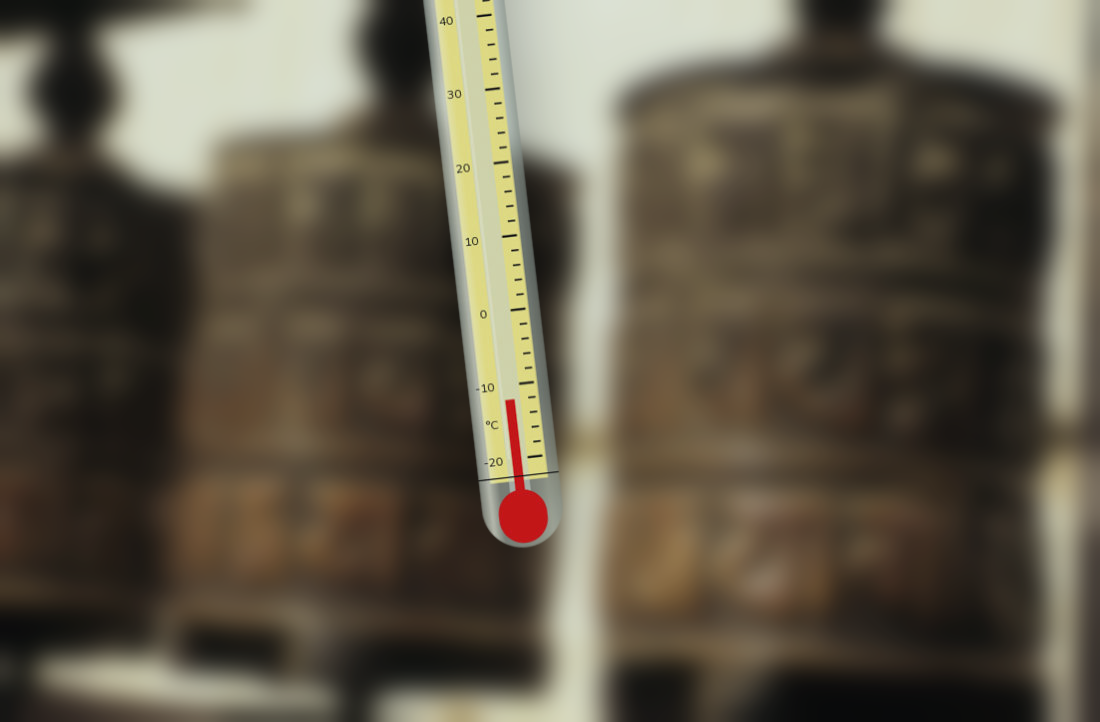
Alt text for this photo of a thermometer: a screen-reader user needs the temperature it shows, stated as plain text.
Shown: -12 °C
